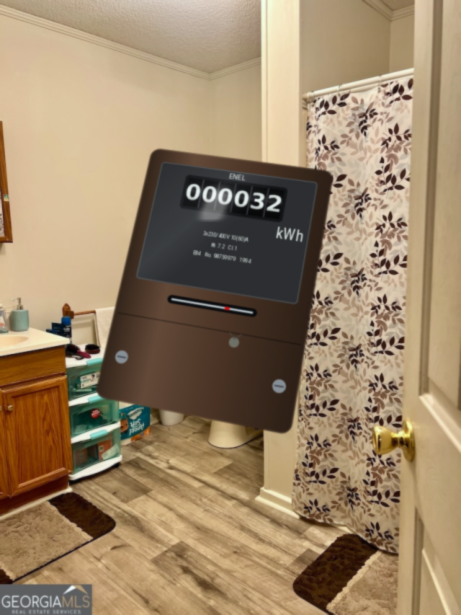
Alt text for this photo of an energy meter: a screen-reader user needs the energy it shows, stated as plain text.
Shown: 32 kWh
